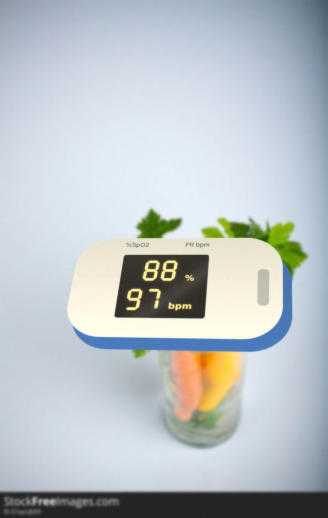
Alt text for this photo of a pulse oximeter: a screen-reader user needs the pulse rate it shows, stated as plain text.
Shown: 97 bpm
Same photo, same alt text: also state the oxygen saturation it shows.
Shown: 88 %
